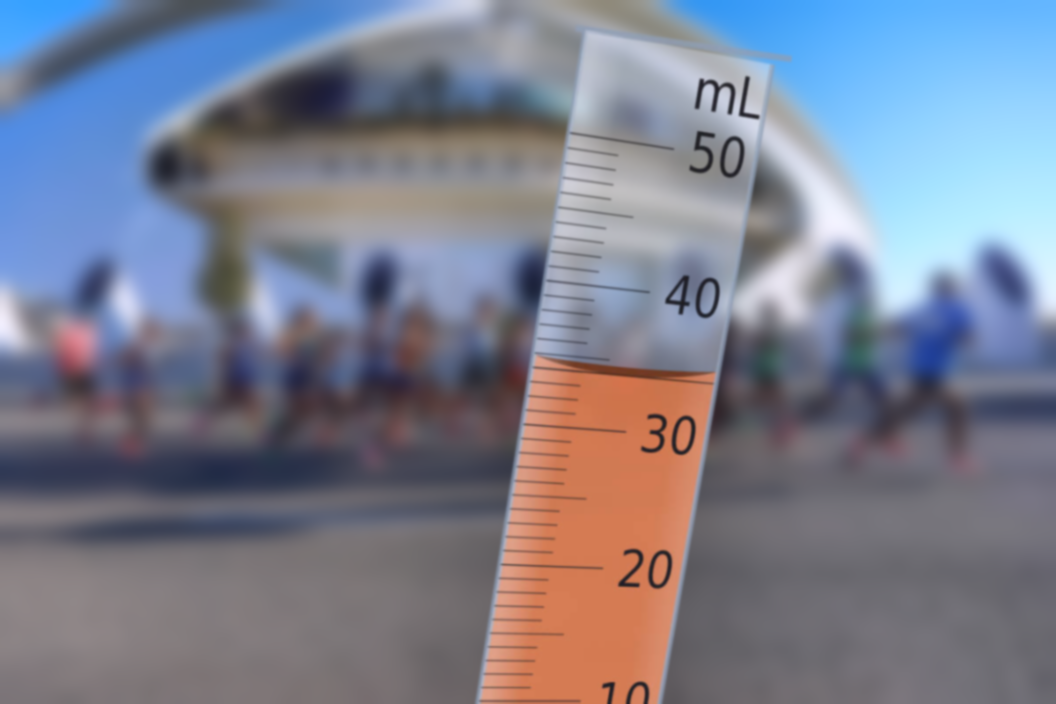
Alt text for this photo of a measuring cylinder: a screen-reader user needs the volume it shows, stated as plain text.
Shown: 34 mL
